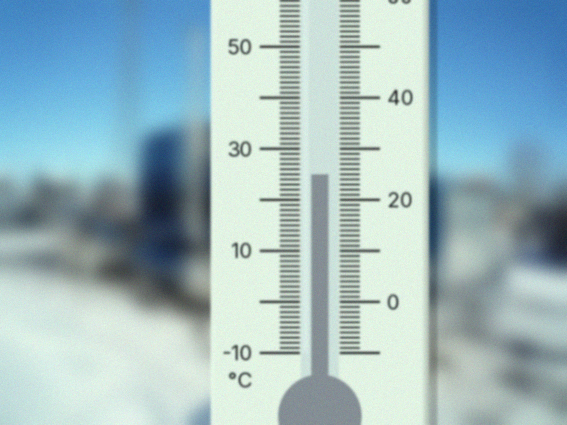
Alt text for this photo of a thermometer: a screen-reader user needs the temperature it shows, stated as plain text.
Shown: 25 °C
